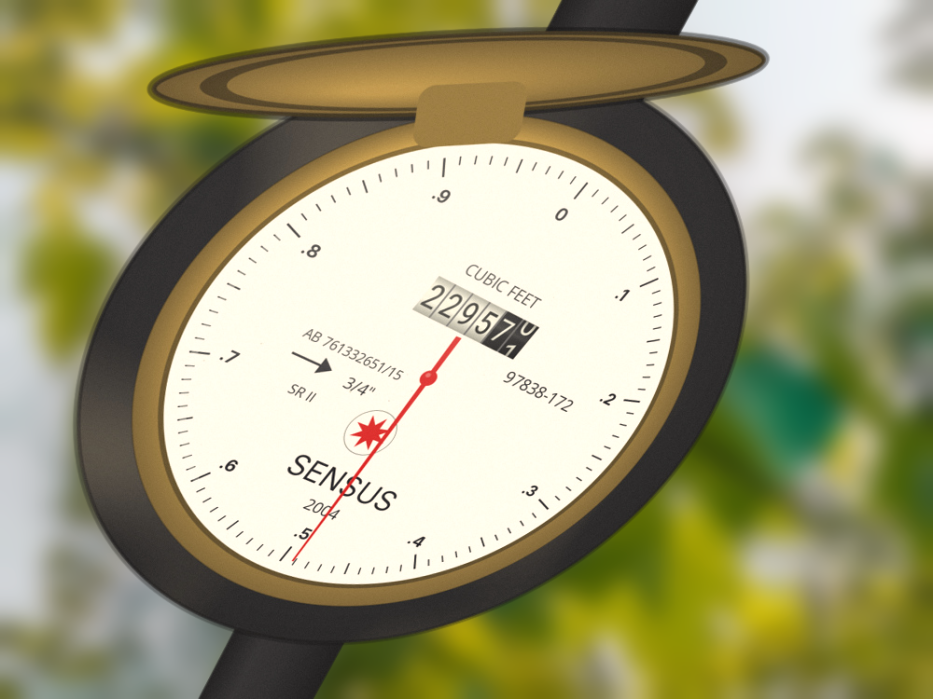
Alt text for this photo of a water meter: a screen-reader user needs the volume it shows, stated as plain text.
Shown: 229570.49 ft³
